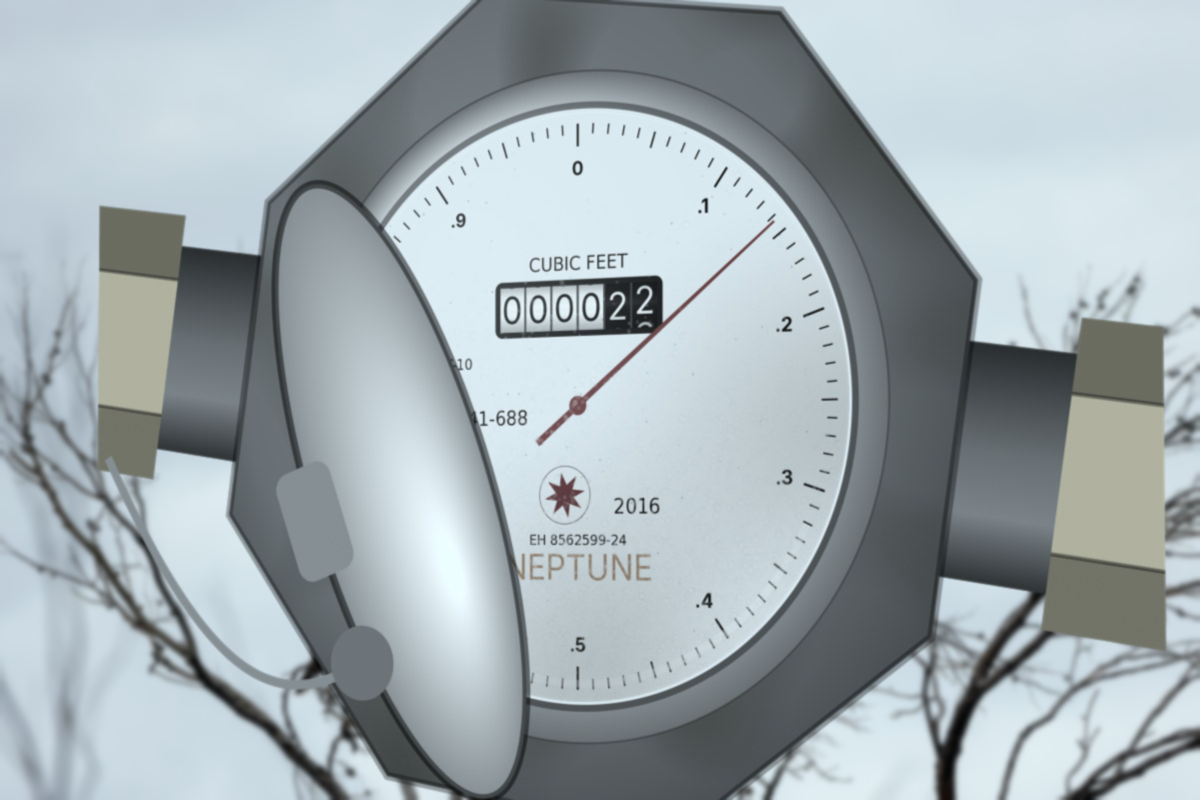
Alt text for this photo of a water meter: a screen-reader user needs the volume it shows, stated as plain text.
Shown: 22.14 ft³
